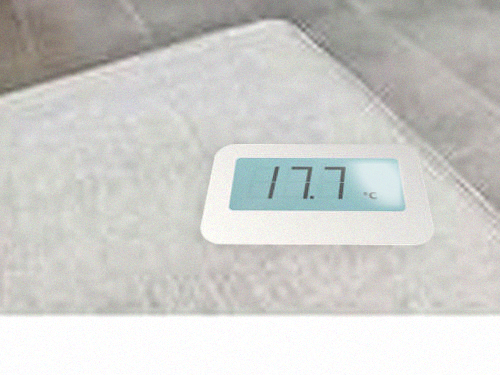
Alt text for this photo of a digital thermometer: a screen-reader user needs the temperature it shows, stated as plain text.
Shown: 17.7 °C
